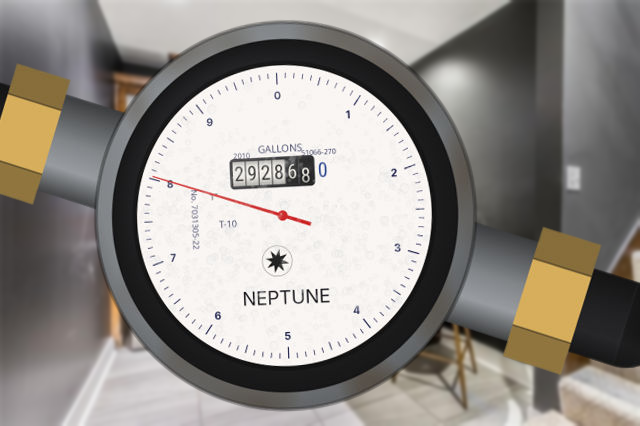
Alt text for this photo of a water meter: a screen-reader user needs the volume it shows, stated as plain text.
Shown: 2928678.0 gal
